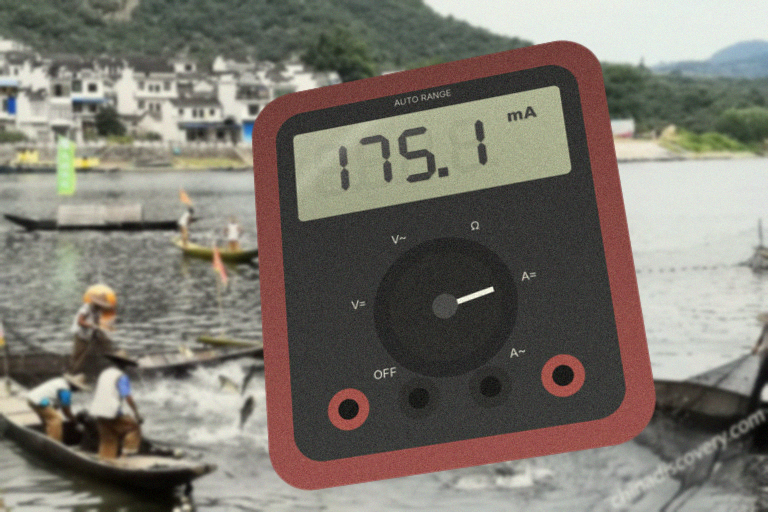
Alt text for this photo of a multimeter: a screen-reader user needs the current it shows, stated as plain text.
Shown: 175.1 mA
